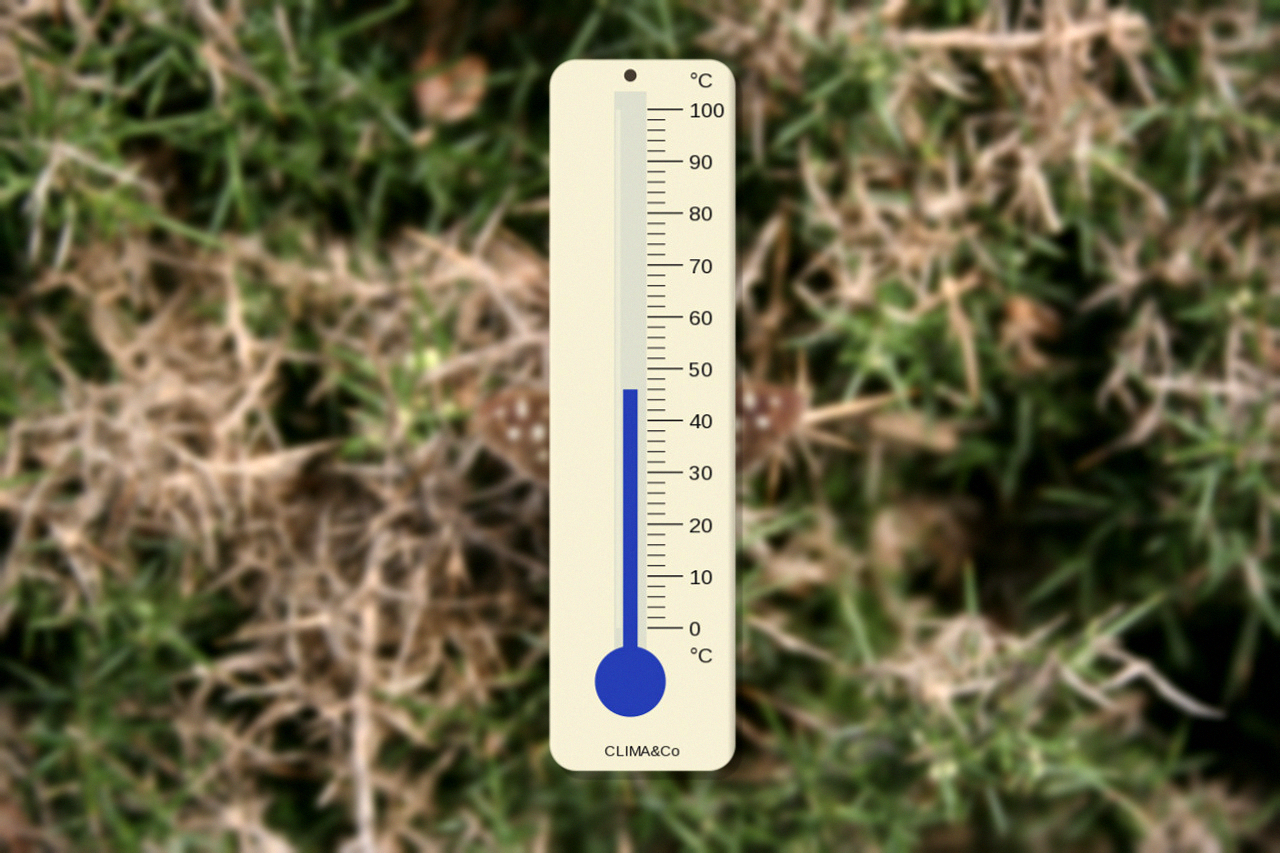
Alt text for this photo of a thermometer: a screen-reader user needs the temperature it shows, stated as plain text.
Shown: 46 °C
